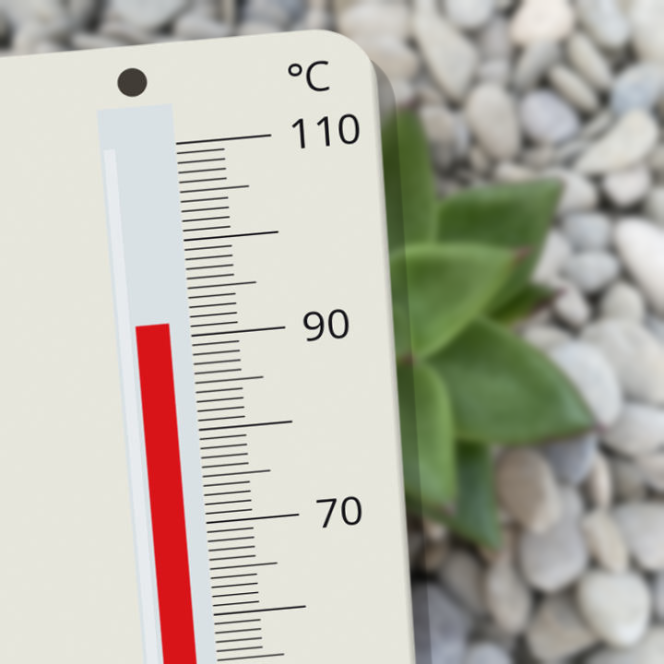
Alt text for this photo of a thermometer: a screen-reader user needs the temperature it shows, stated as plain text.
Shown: 91.5 °C
